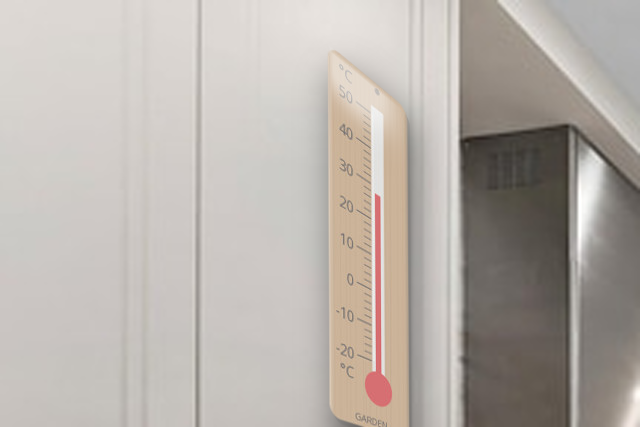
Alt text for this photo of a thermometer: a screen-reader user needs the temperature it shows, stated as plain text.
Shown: 28 °C
